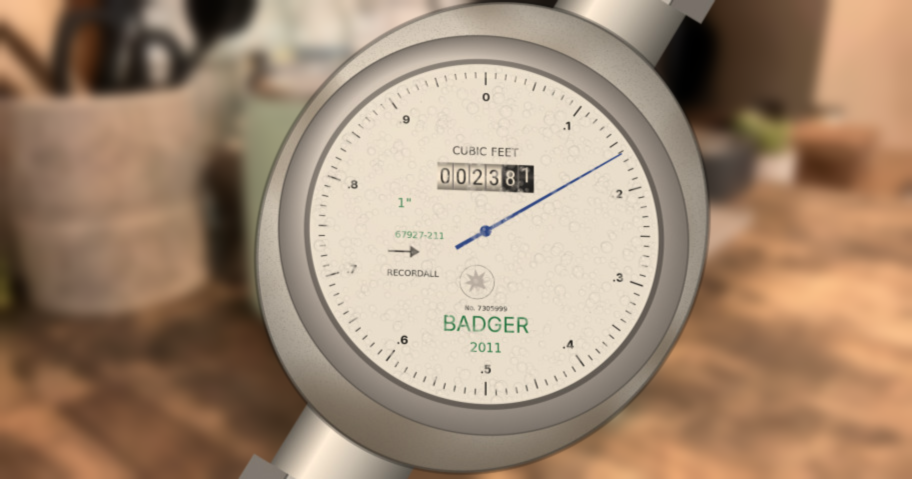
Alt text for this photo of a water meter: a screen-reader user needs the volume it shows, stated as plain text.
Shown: 2381.16 ft³
